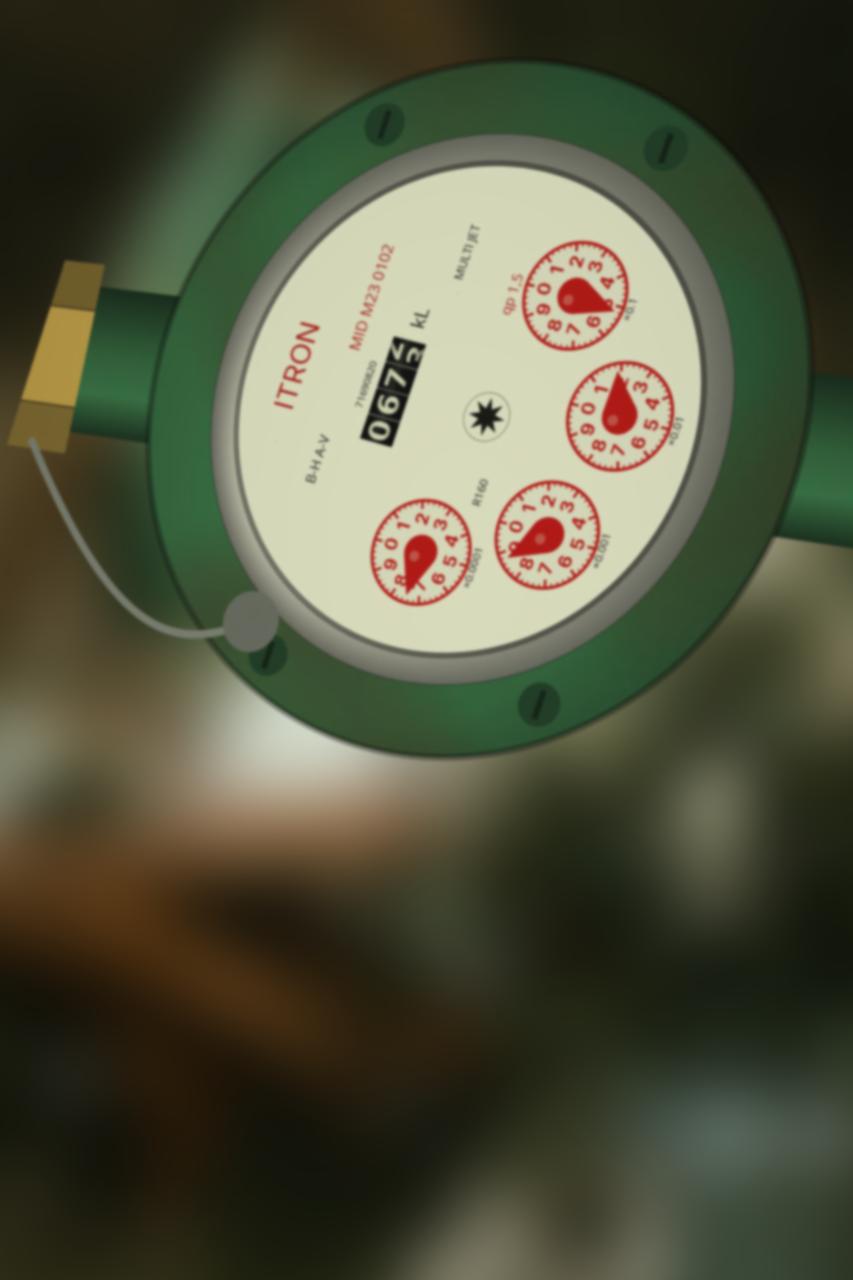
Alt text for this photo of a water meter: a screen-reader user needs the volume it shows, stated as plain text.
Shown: 672.5187 kL
